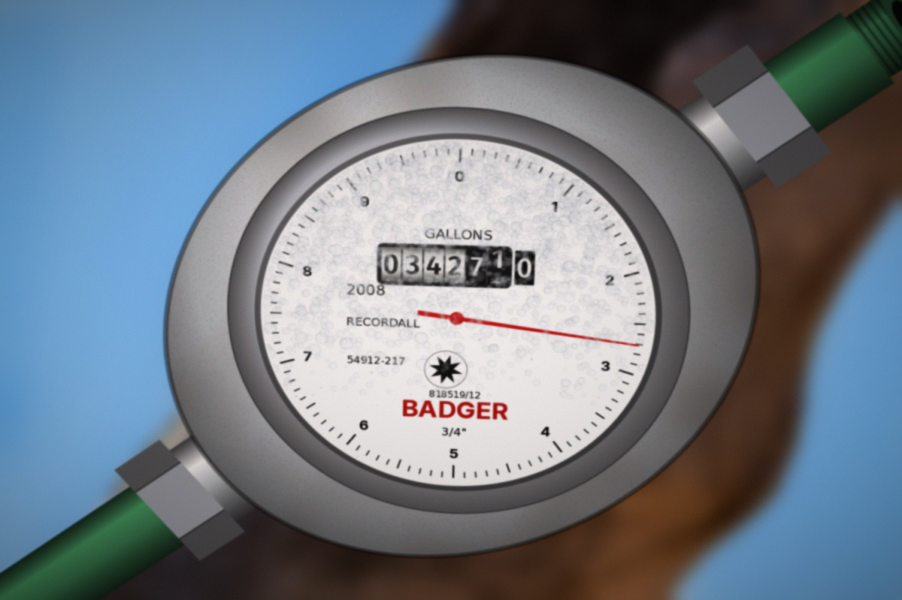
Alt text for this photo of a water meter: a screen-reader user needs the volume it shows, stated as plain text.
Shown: 342712.7 gal
